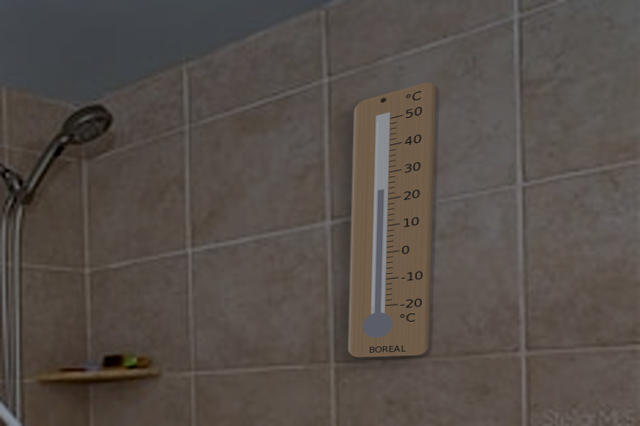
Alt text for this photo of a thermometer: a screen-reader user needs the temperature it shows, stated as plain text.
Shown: 24 °C
